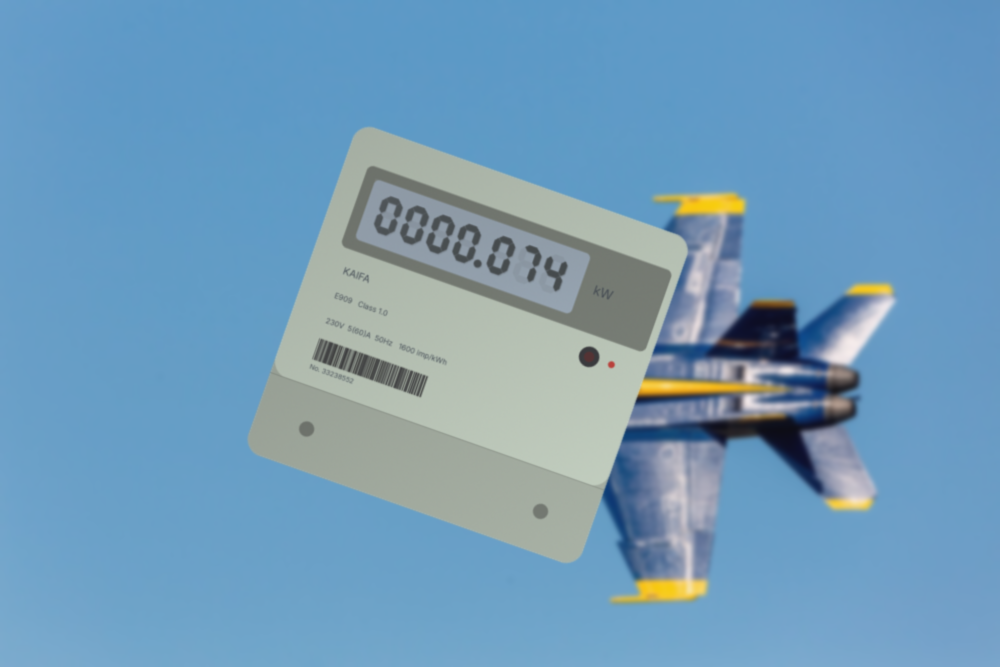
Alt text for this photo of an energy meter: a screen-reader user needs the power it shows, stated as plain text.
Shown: 0.074 kW
